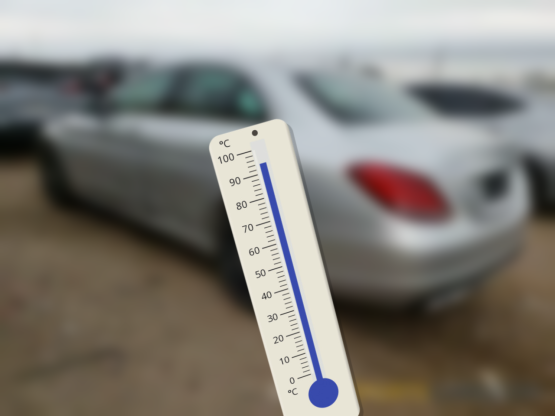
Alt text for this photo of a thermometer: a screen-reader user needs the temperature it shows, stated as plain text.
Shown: 94 °C
